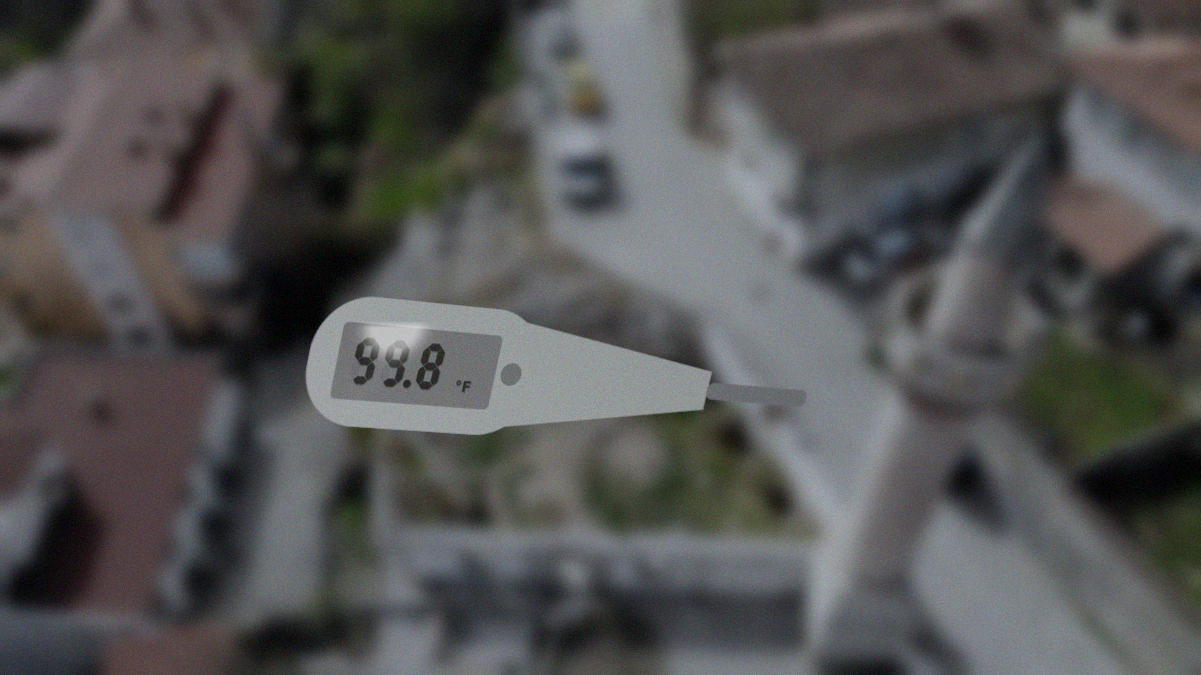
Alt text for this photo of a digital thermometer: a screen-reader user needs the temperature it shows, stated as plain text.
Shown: 99.8 °F
